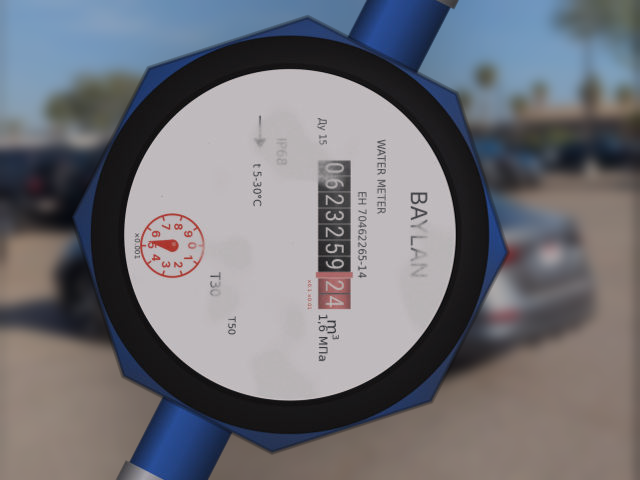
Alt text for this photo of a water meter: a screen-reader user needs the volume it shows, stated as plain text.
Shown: 623259.245 m³
